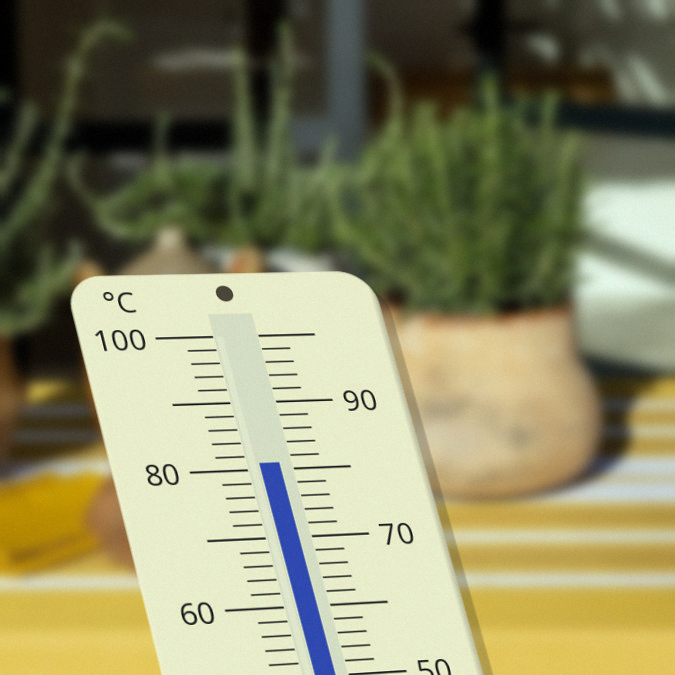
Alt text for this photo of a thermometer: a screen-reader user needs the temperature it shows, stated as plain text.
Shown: 81 °C
